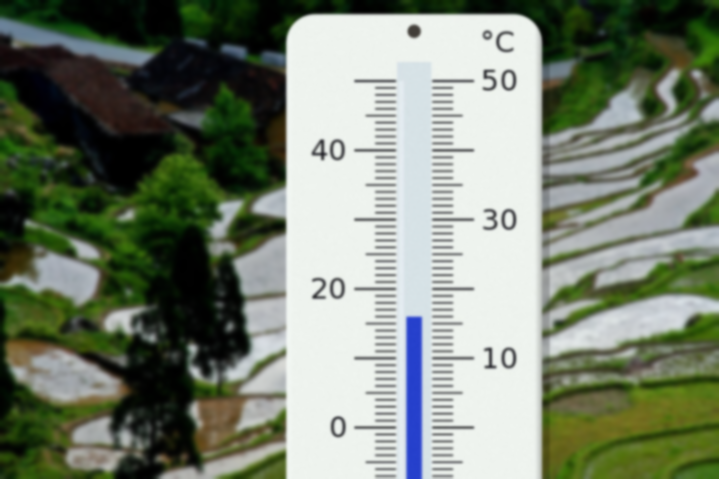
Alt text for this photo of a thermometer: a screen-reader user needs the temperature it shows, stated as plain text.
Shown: 16 °C
